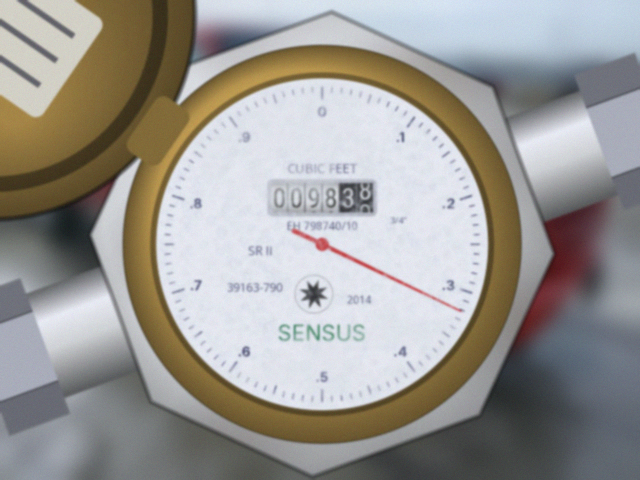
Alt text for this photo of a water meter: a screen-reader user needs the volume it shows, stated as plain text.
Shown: 9838.32 ft³
